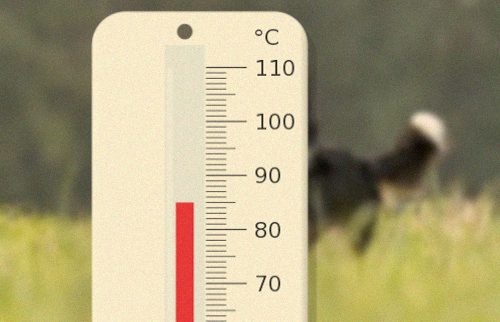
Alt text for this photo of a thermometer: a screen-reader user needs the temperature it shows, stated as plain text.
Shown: 85 °C
